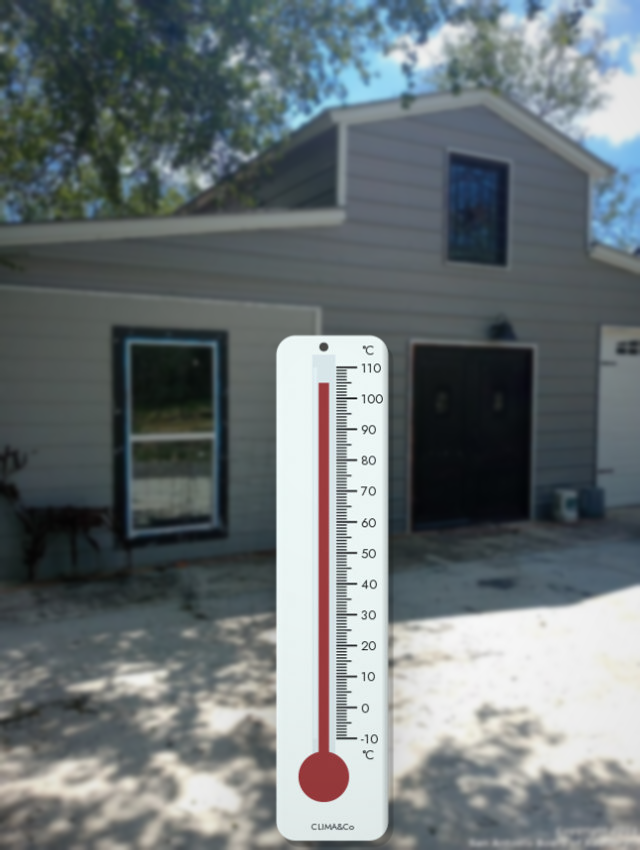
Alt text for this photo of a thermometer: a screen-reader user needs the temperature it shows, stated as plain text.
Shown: 105 °C
